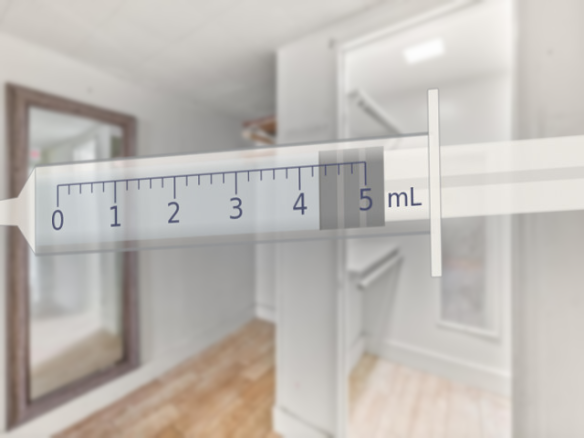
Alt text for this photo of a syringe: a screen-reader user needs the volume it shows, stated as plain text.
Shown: 4.3 mL
